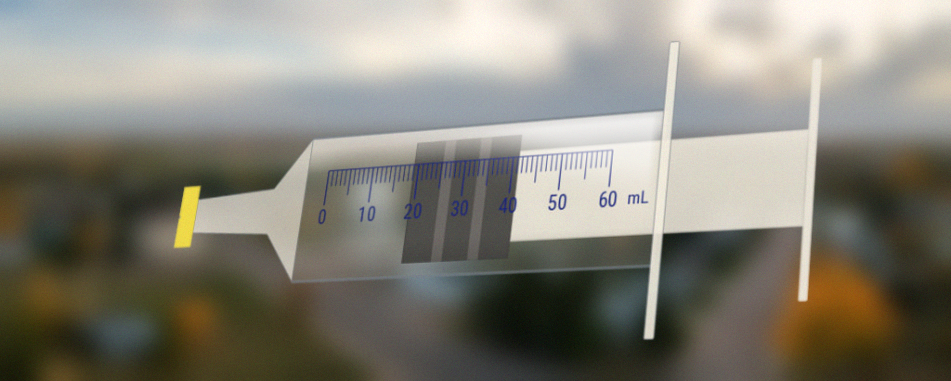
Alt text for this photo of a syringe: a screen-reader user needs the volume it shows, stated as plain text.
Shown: 19 mL
